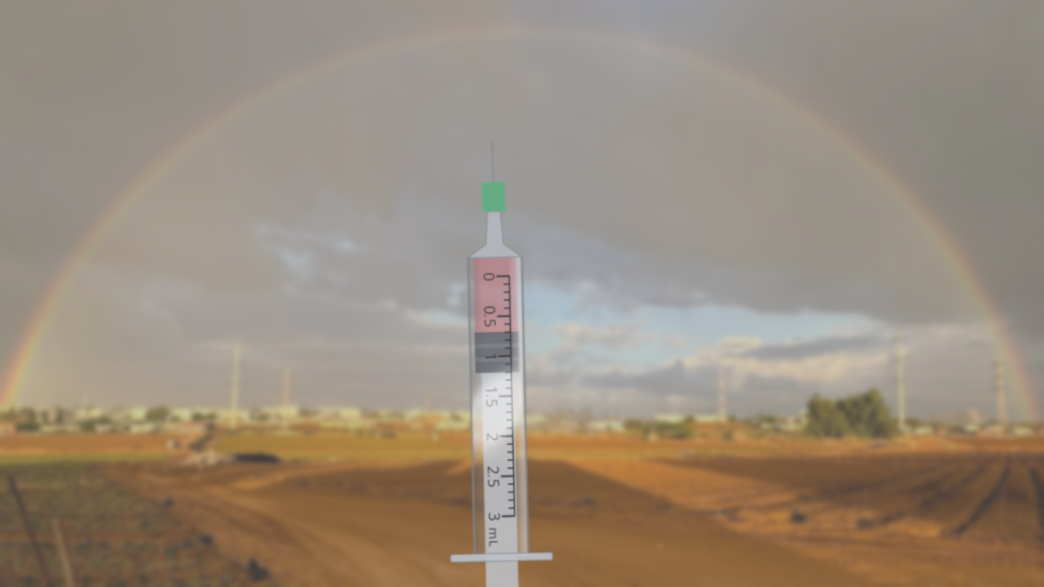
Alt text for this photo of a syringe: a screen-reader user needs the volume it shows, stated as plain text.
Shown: 0.7 mL
